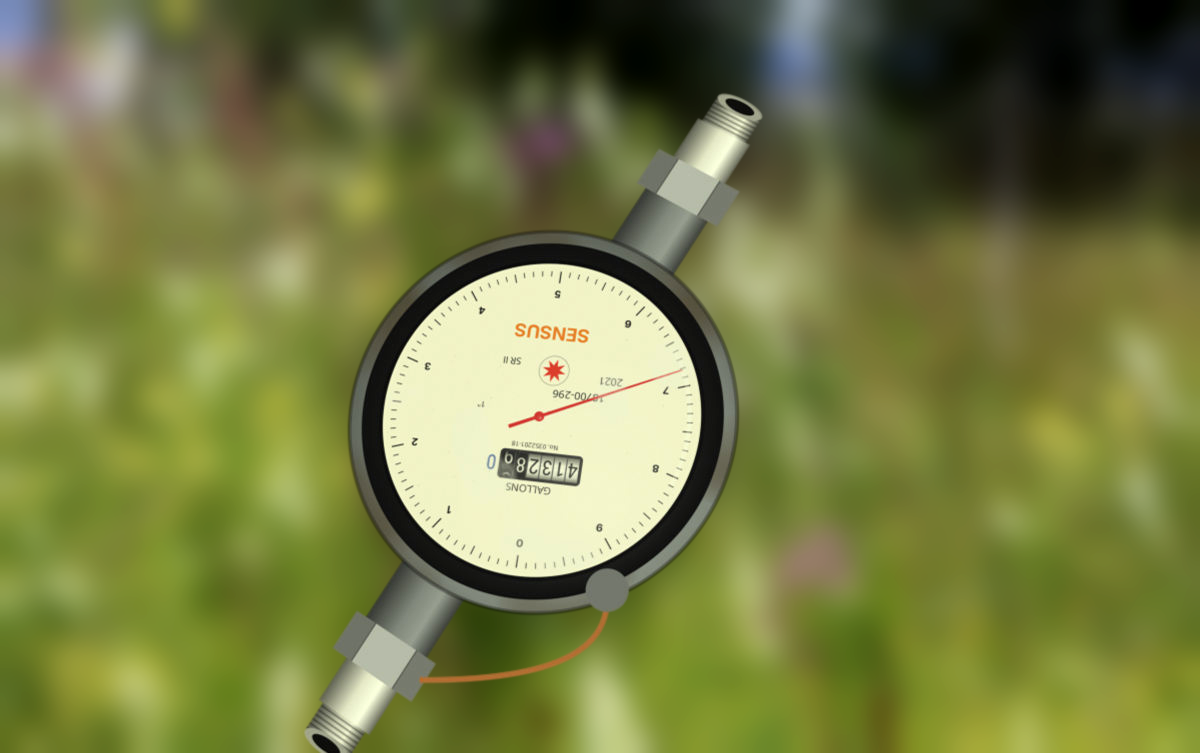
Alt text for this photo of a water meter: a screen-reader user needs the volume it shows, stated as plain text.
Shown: 4132886.8 gal
